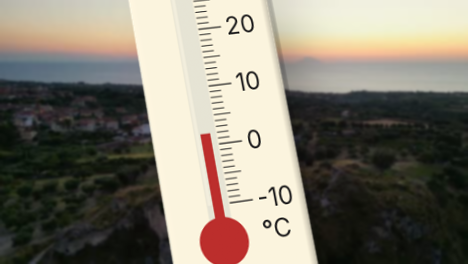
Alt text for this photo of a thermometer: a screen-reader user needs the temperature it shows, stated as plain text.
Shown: 2 °C
